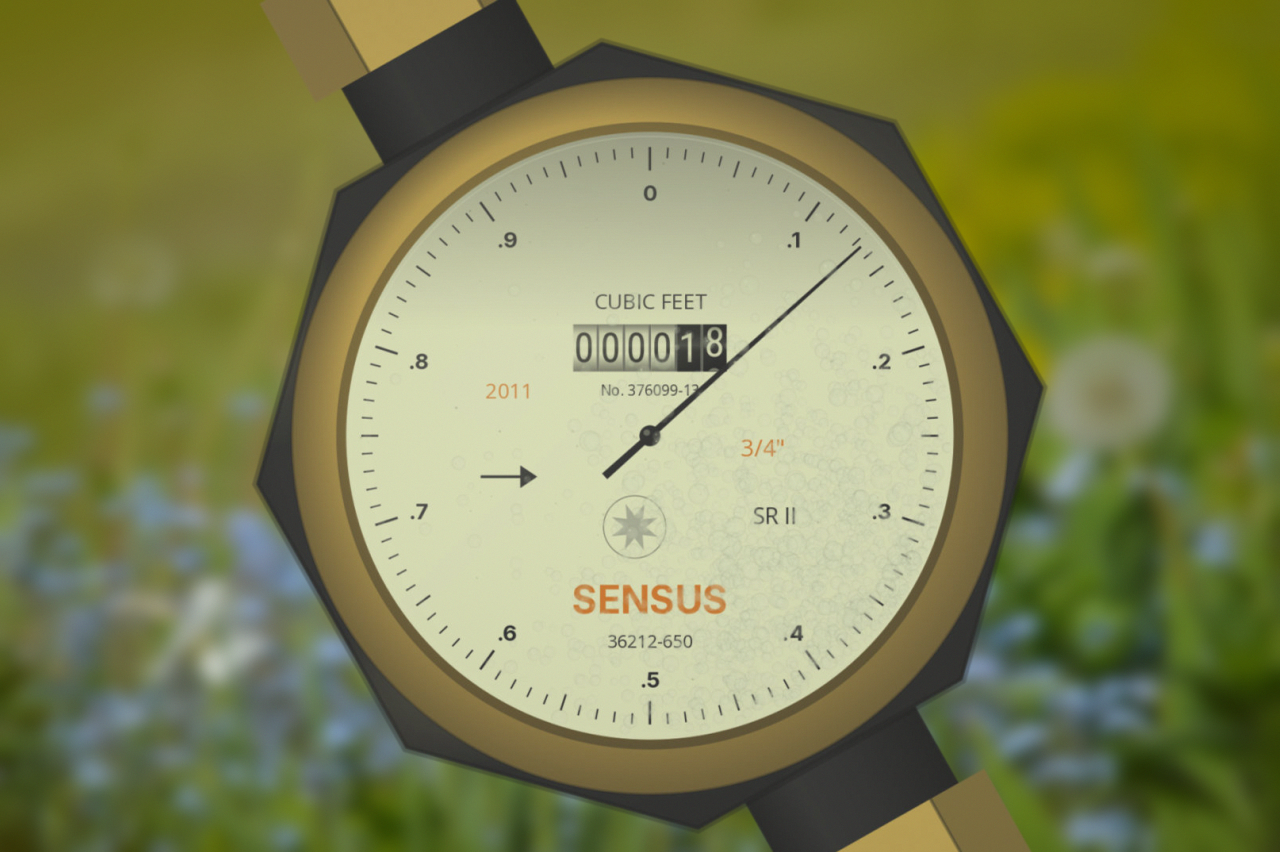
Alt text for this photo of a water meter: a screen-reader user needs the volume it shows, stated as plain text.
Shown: 18.13 ft³
